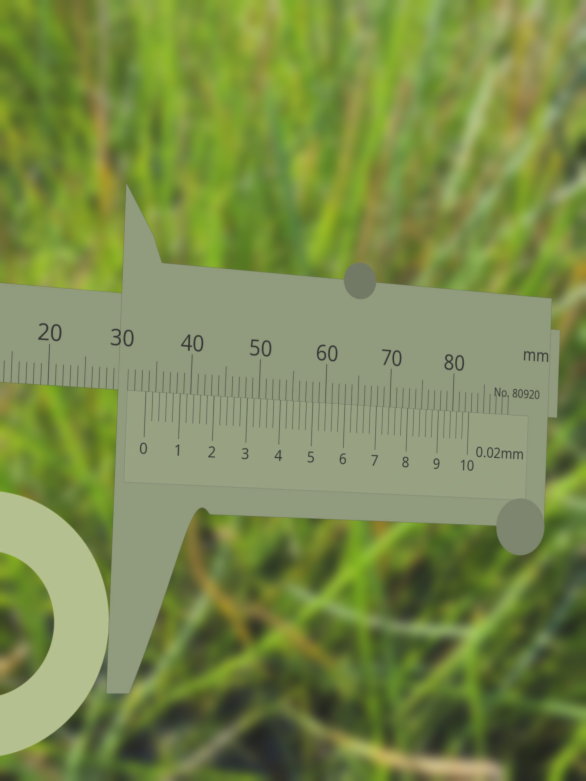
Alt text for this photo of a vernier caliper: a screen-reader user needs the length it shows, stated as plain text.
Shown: 33.6 mm
